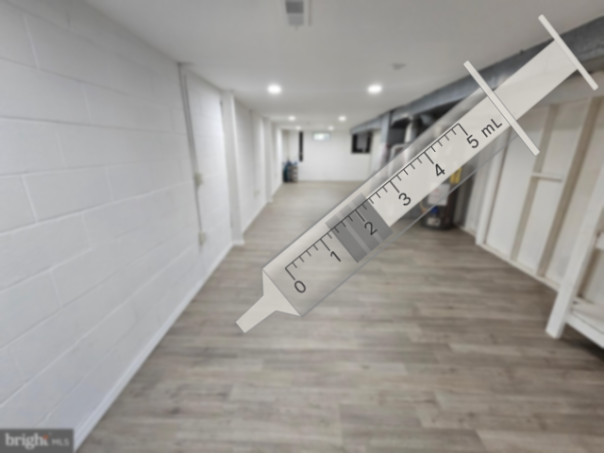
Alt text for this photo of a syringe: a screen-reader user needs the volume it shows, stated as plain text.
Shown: 1.3 mL
